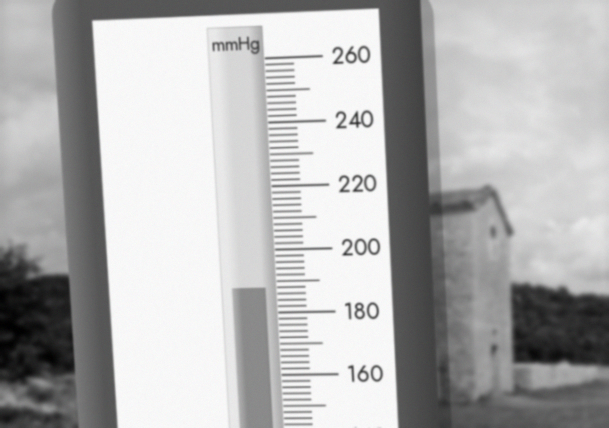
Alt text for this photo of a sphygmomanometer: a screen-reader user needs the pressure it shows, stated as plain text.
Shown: 188 mmHg
